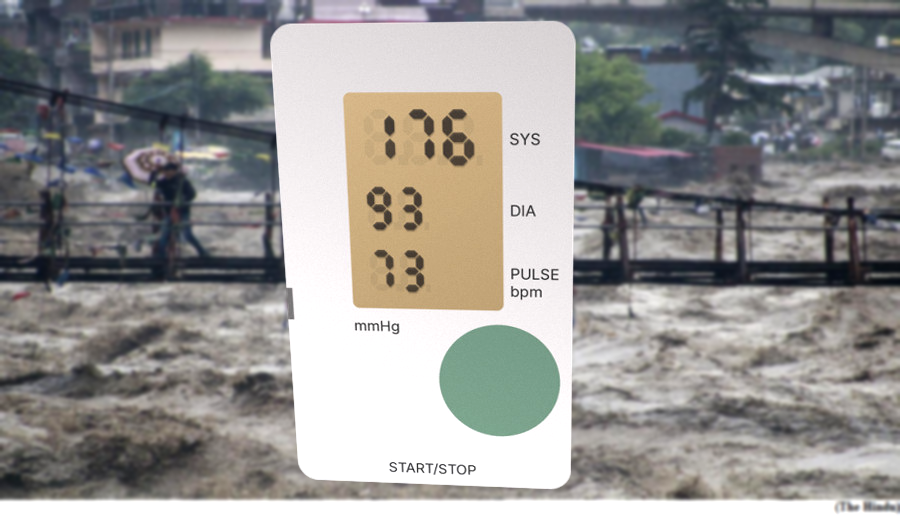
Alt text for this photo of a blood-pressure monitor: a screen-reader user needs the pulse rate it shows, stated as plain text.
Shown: 73 bpm
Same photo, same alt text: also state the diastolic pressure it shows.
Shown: 93 mmHg
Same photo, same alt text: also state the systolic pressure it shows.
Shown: 176 mmHg
